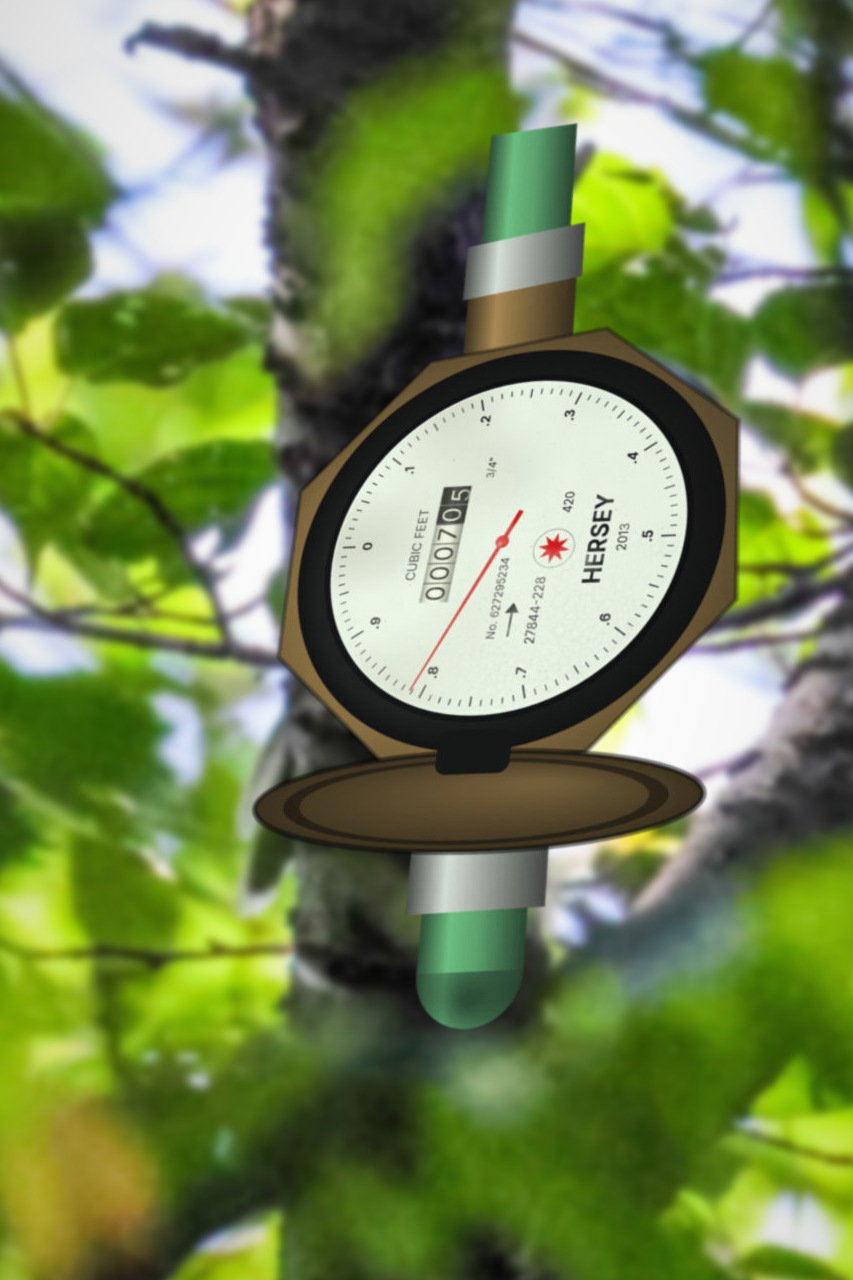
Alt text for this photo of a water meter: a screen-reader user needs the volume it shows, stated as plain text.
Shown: 704.81 ft³
